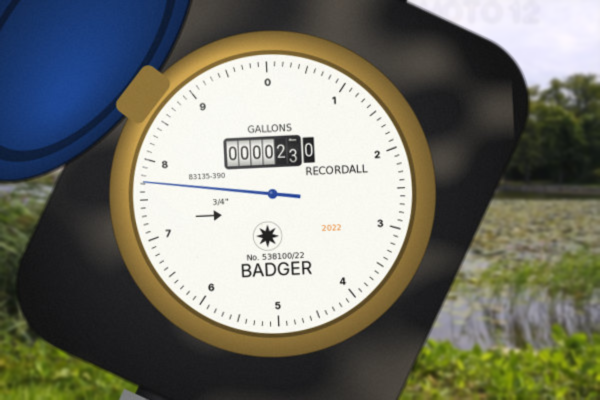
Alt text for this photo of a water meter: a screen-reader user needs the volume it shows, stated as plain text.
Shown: 227.7 gal
